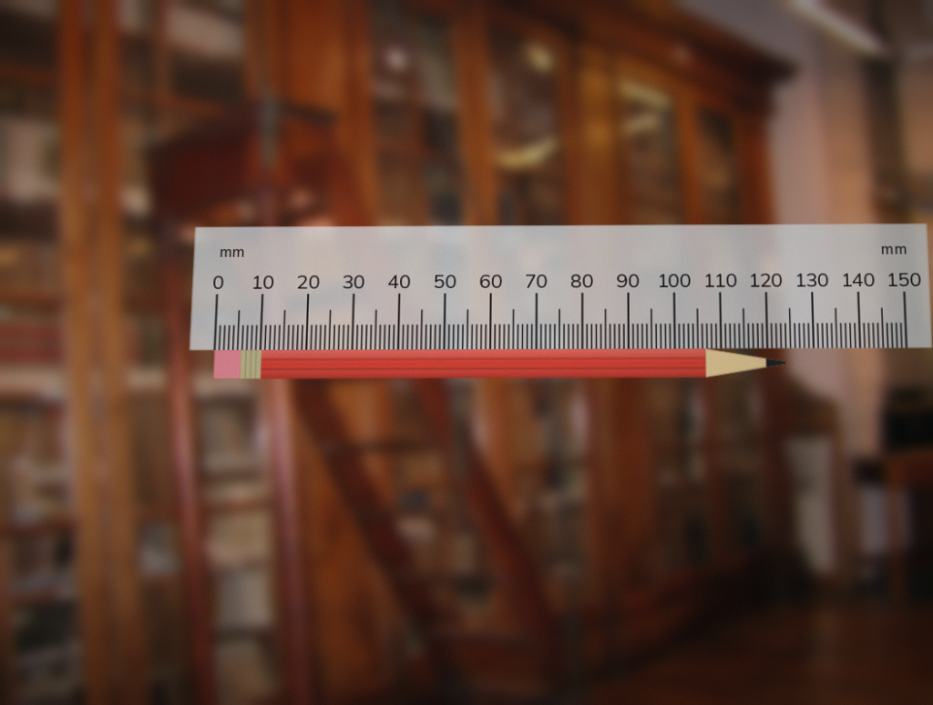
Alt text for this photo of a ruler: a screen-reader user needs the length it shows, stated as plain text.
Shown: 124 mm
